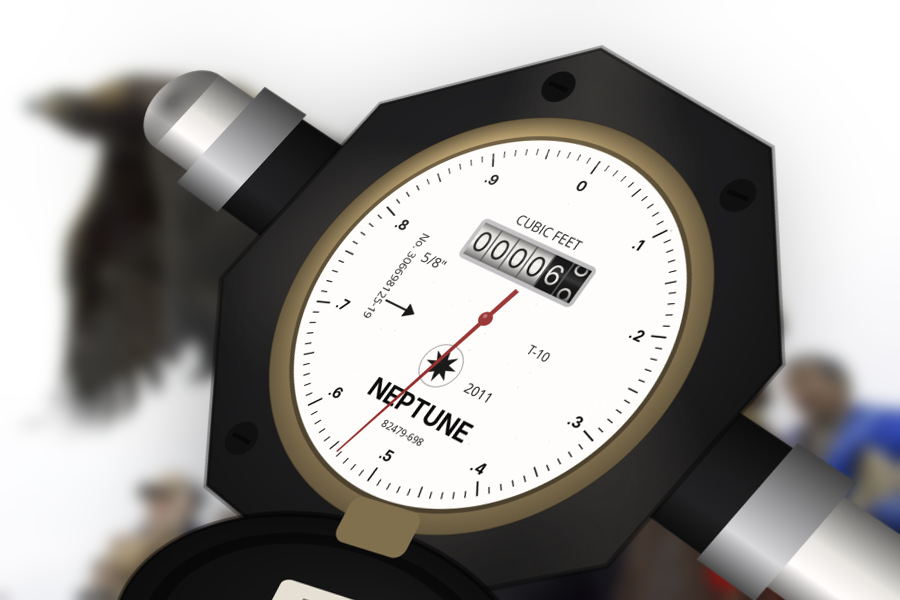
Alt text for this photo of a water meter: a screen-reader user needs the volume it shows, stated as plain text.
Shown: 68.54 ft³
